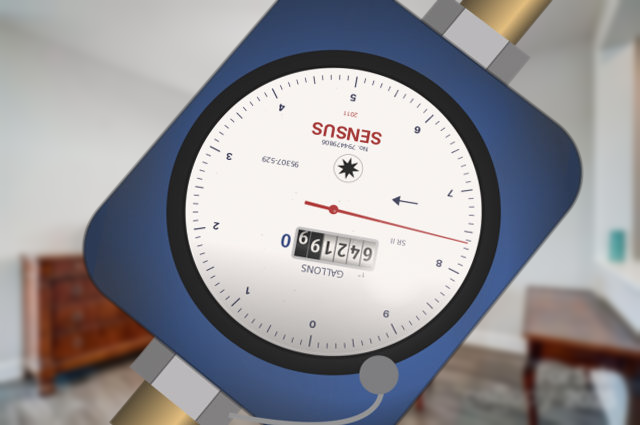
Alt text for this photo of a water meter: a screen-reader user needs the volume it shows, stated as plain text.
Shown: 6421987.6 gal
